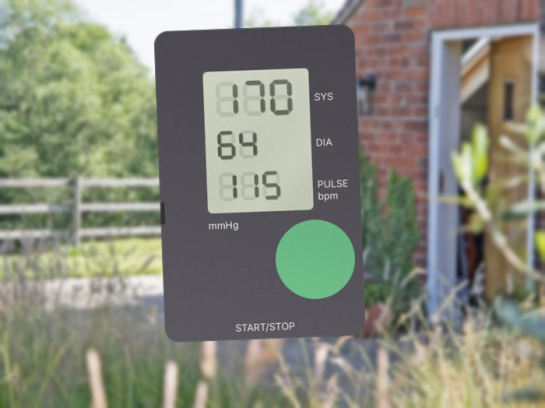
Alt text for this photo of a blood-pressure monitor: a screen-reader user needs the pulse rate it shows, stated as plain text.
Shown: 115 bpm
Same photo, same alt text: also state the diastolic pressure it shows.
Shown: 64 mmHg
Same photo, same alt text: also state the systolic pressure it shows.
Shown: 170 mmHg
